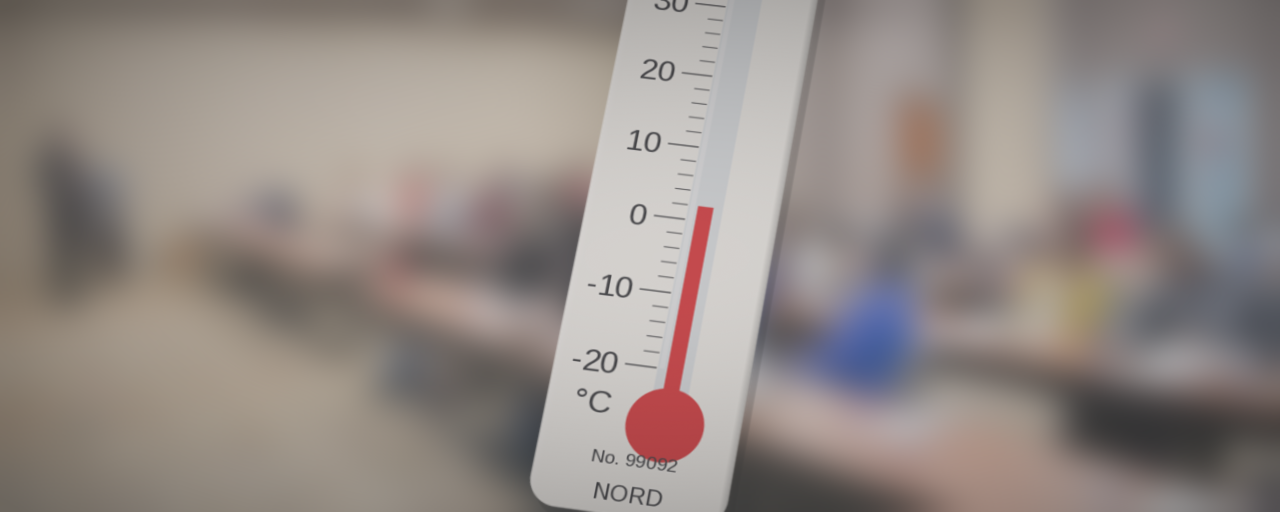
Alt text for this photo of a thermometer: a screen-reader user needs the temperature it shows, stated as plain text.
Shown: 2 °C
